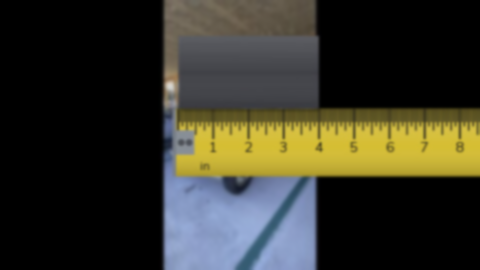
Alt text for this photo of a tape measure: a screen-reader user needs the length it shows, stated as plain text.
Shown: 4 in
